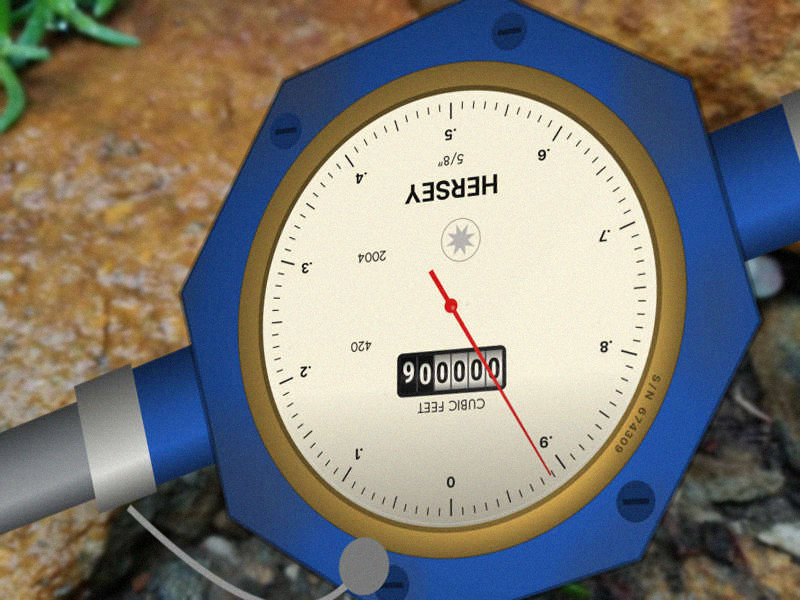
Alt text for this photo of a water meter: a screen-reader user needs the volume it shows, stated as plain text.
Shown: 5.91 ft³
